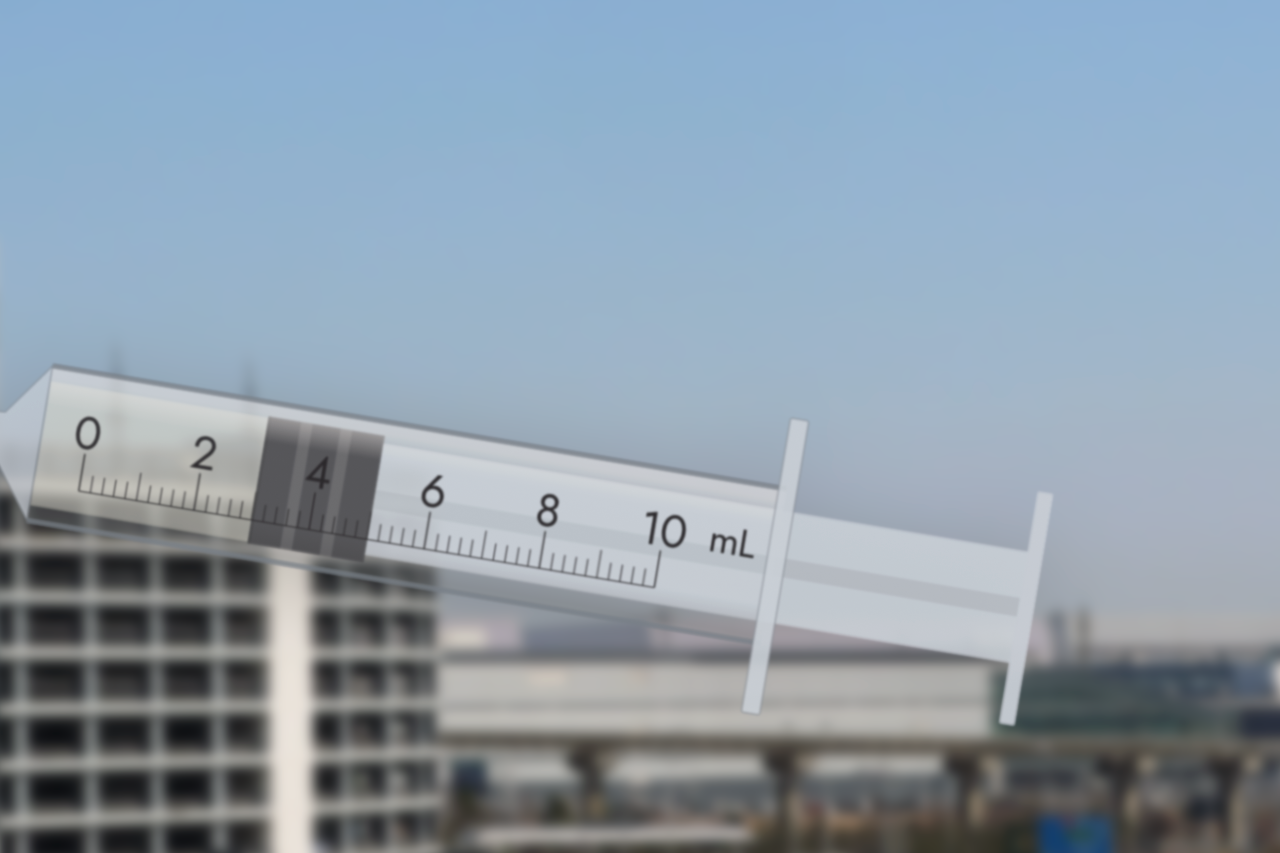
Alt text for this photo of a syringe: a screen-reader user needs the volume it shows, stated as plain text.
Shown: 3 mL
